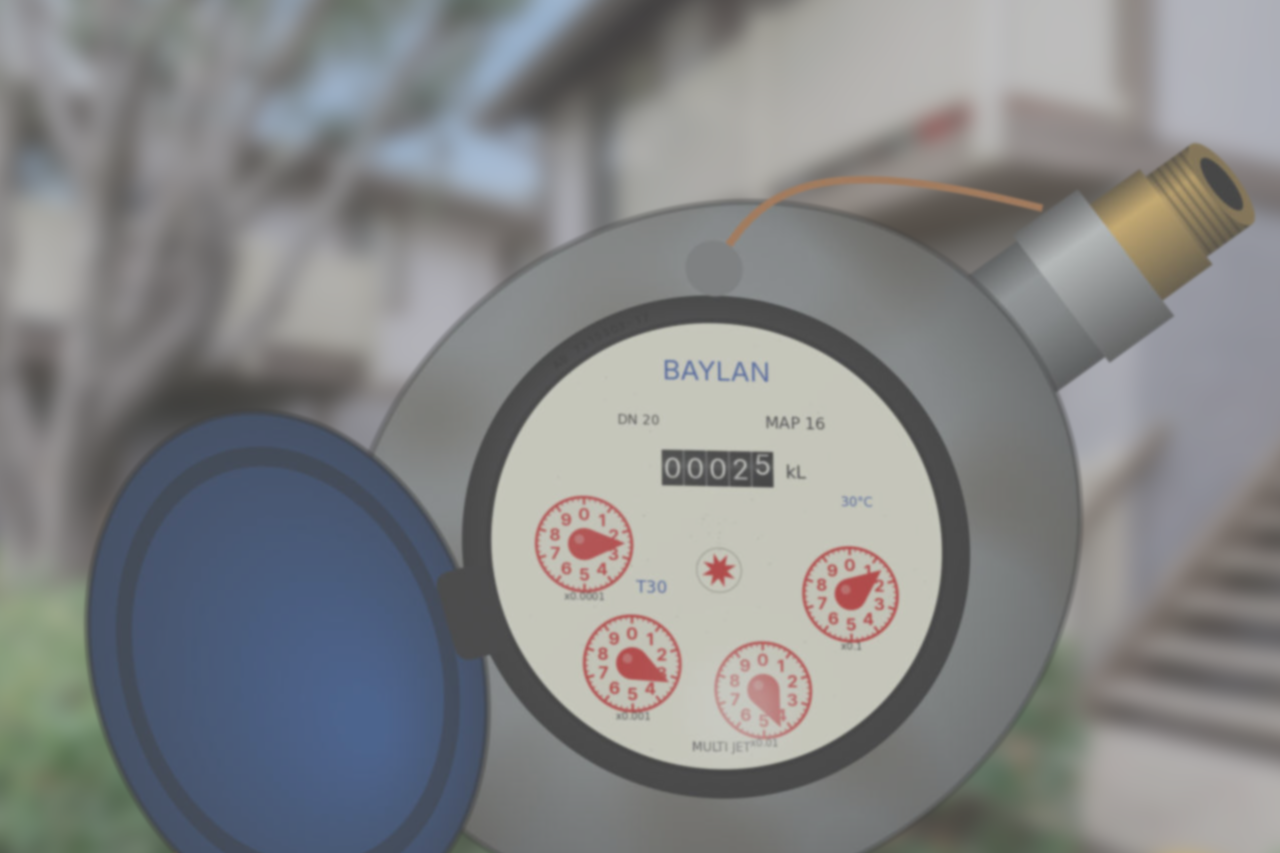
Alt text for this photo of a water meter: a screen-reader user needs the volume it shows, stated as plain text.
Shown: 25.1432 kL
